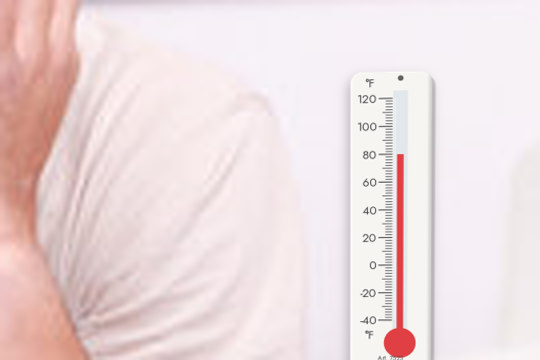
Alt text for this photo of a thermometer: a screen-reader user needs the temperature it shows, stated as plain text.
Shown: 80 °F
